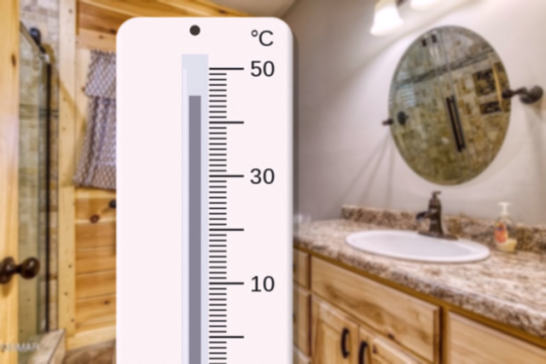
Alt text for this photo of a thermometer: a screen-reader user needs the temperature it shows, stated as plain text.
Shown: 45 °C
